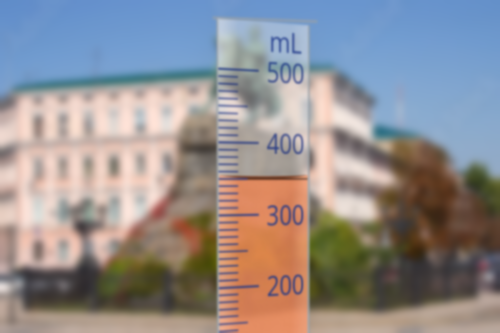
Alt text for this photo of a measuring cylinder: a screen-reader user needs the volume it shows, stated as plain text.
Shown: 350 mL
